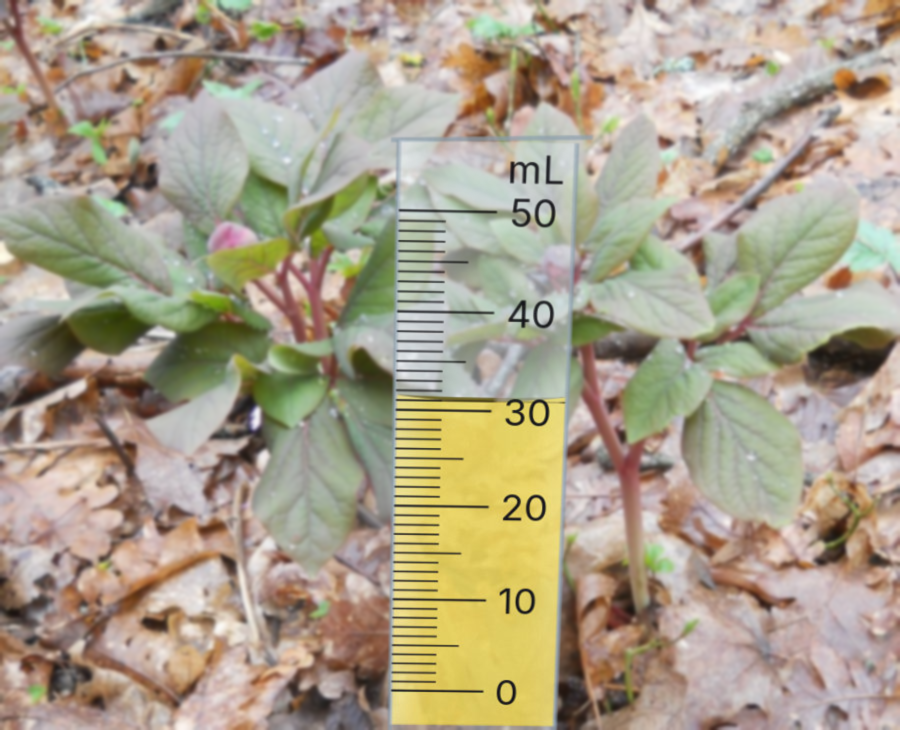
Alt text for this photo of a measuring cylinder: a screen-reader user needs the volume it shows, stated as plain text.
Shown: 31 mL
